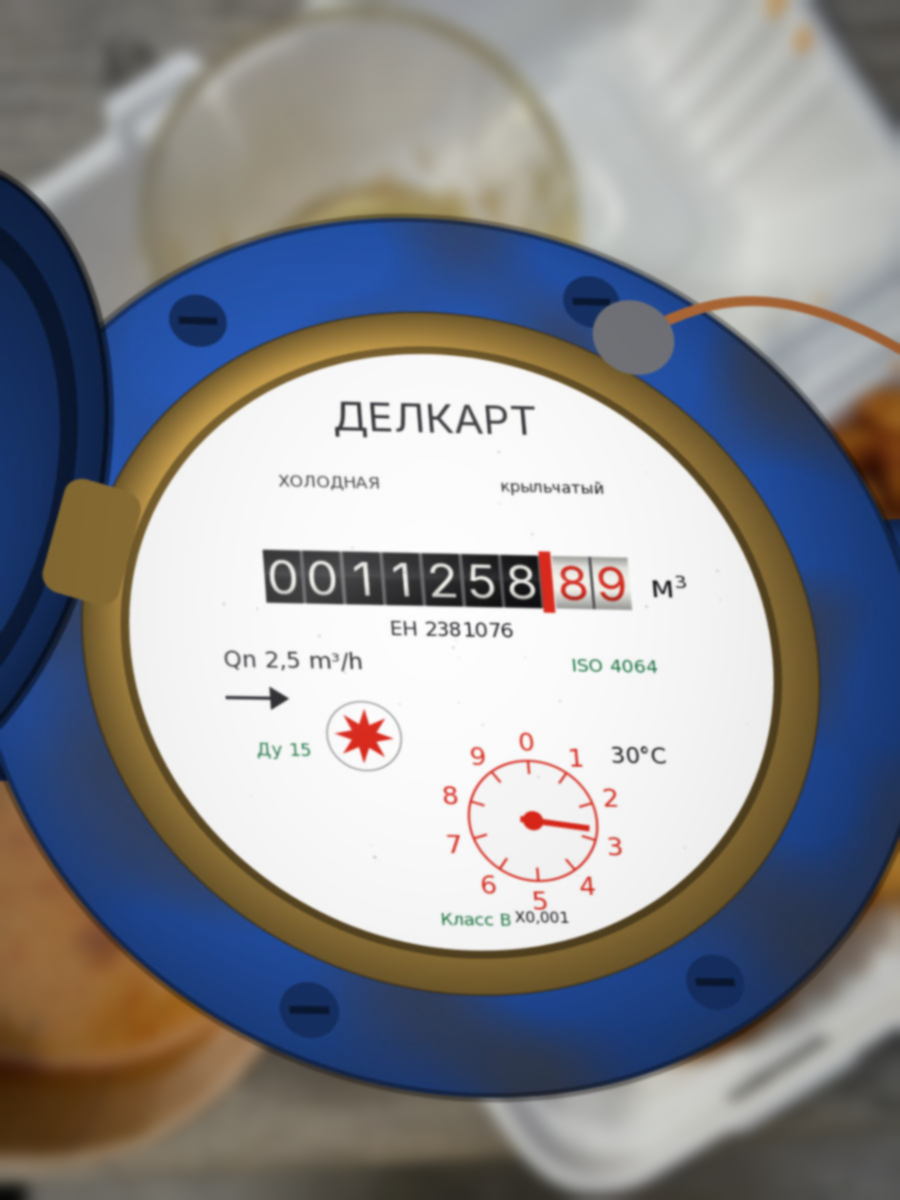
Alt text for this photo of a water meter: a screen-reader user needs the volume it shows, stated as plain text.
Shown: 11258.892 m³
